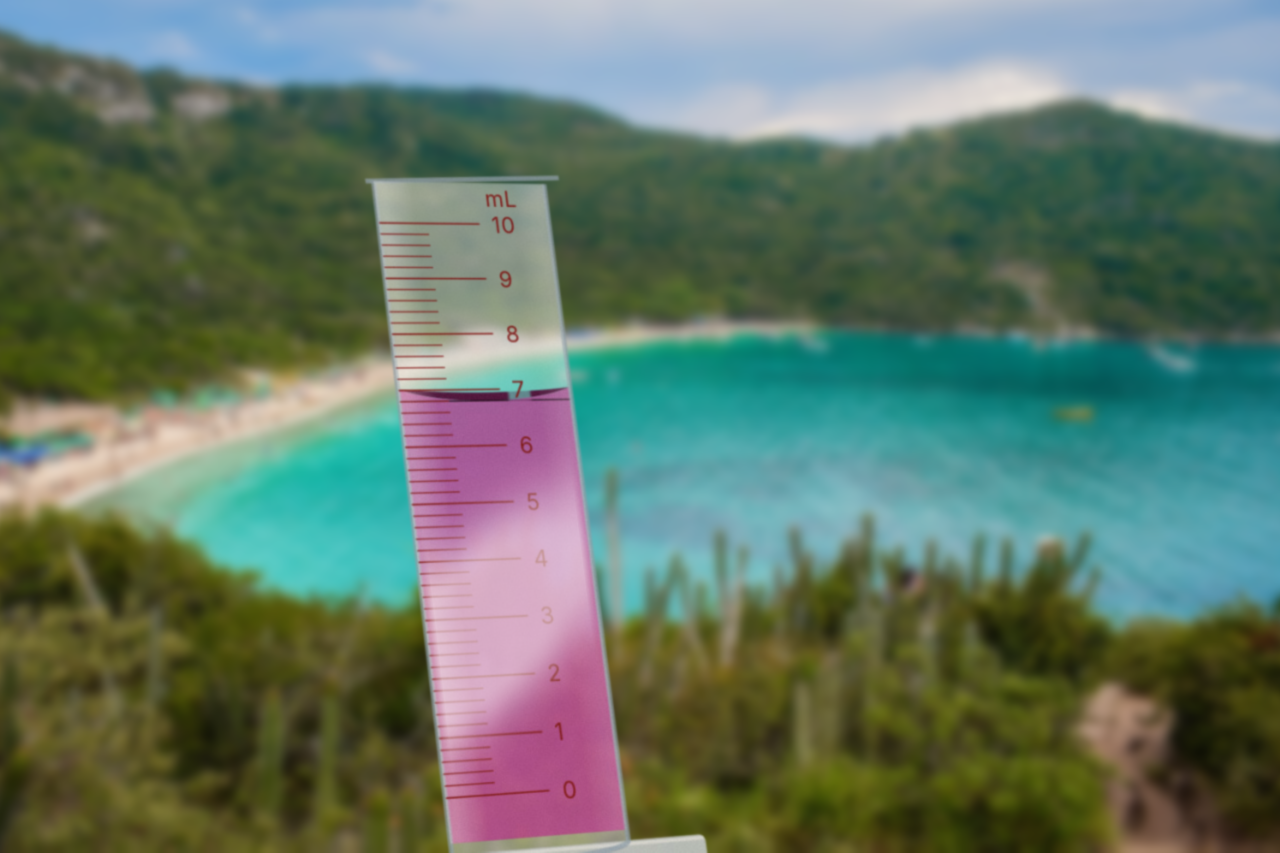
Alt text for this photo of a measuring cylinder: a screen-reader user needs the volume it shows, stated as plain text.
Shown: 6.8 mL
